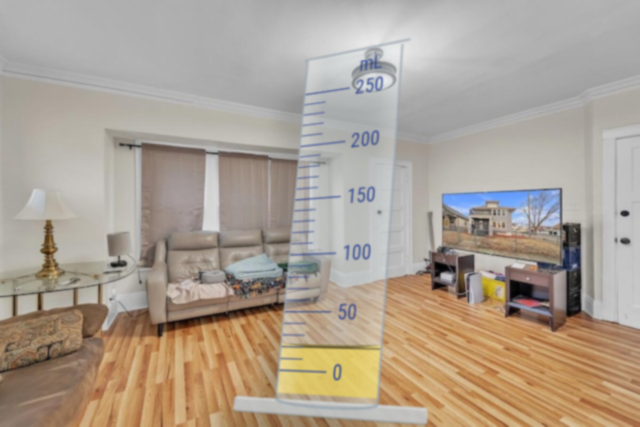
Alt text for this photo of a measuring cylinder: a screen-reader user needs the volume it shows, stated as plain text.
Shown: 20 mL
